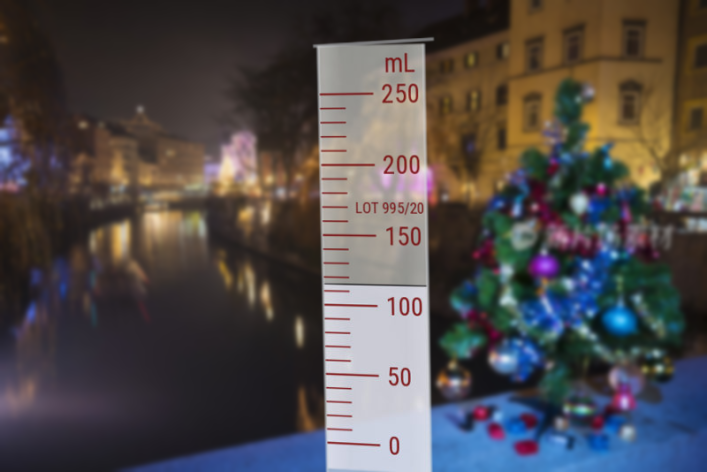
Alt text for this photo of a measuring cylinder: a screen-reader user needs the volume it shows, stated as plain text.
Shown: 115 mL
